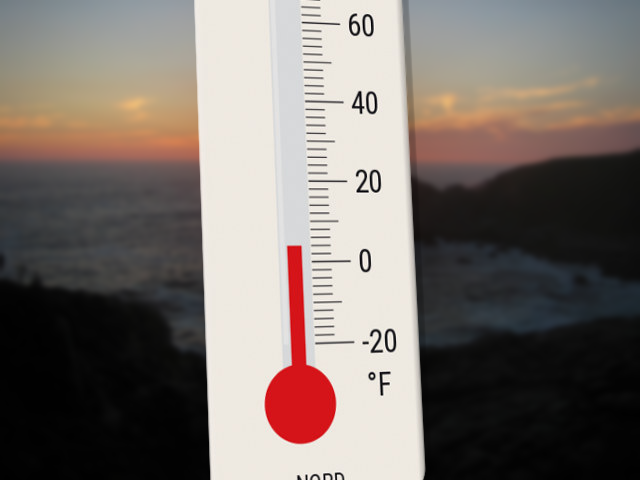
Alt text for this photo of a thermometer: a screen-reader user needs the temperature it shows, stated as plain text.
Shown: 4 °F
